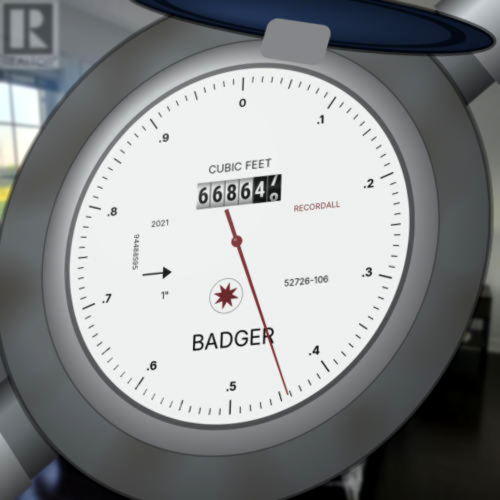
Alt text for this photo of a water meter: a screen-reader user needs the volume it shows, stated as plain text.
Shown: 668647.44 ft³
